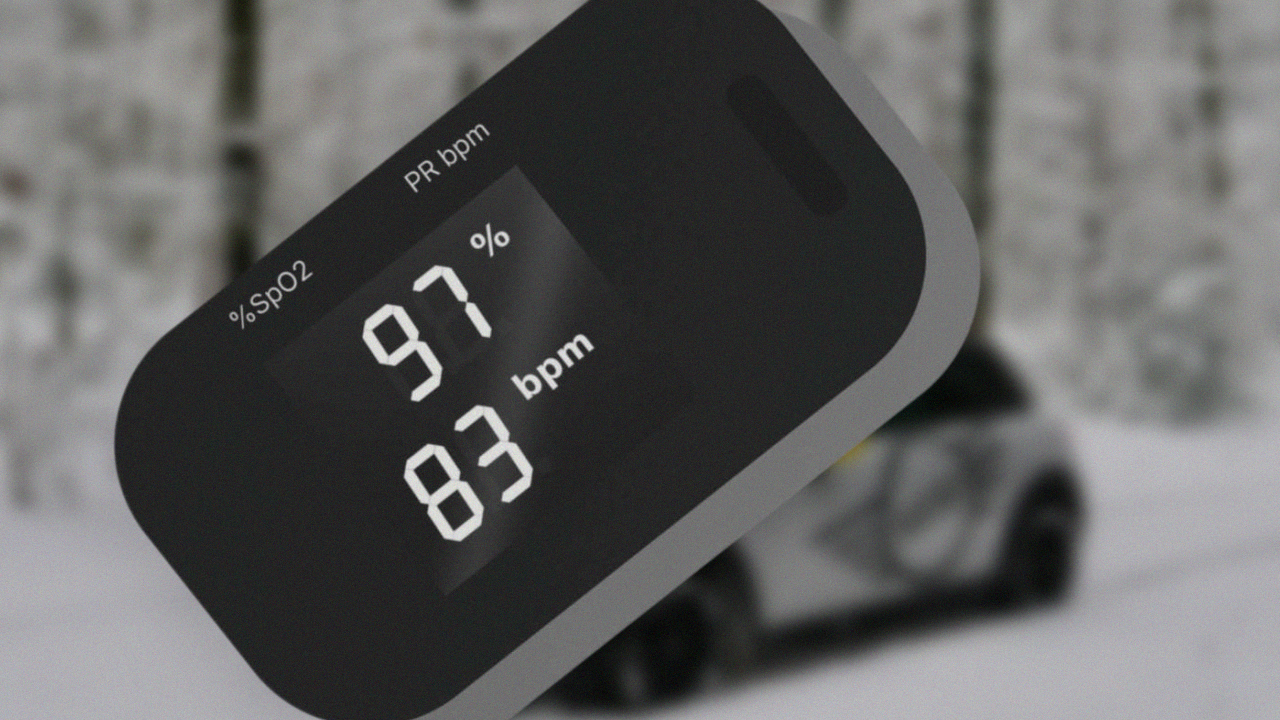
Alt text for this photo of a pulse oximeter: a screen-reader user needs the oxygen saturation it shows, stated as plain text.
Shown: 97 %
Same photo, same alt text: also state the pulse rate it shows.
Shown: 83 bpm
